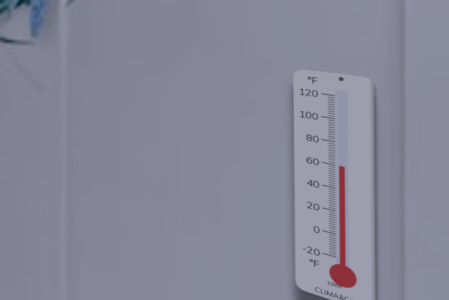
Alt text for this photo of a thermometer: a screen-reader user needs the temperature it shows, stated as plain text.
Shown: 60 °F
